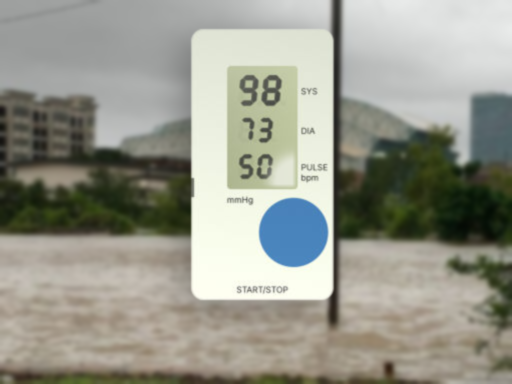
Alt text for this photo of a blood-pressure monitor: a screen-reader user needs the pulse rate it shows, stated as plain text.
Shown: 50 bpm
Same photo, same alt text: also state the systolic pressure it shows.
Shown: 98 mmHg
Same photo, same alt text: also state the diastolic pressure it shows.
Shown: 73 mmHg
